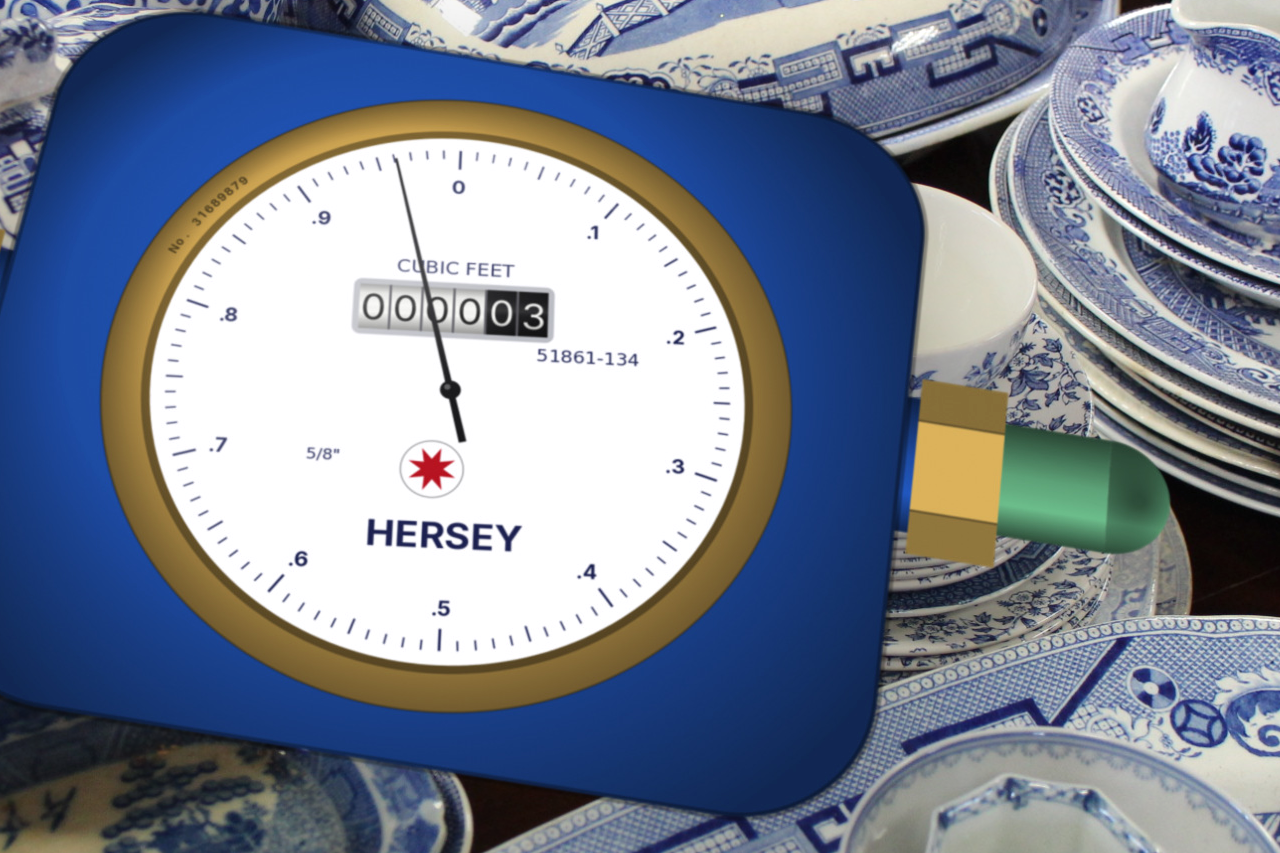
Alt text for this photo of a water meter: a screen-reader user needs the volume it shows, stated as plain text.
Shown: 2.96 ft³
